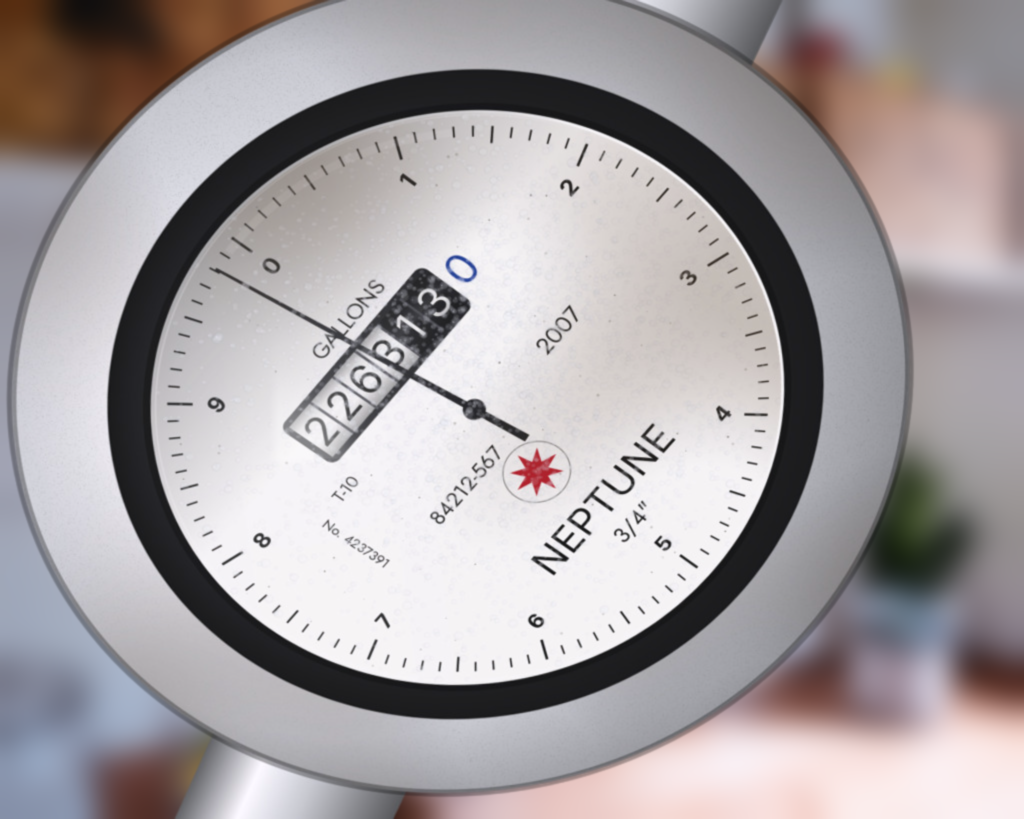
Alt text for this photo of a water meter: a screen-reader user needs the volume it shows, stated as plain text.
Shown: 2263129.8 gal
